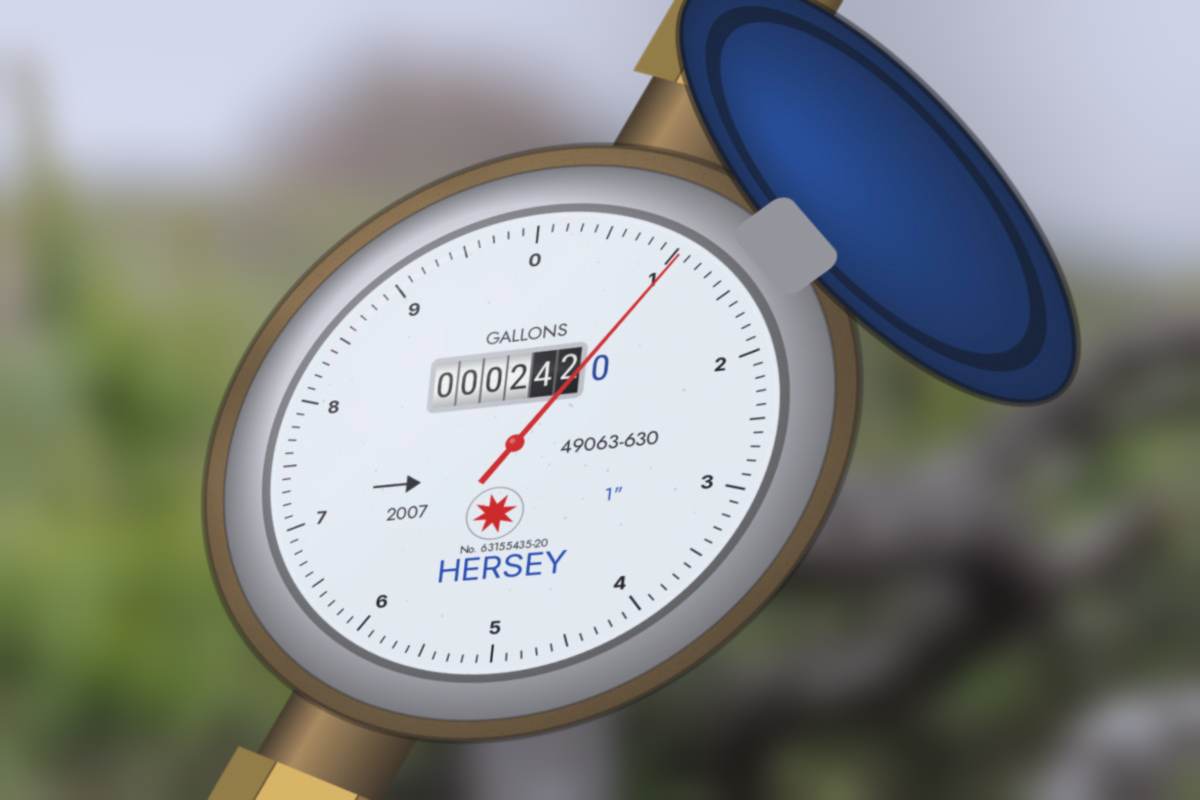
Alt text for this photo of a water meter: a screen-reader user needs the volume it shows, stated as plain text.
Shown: 2421.0 gal
